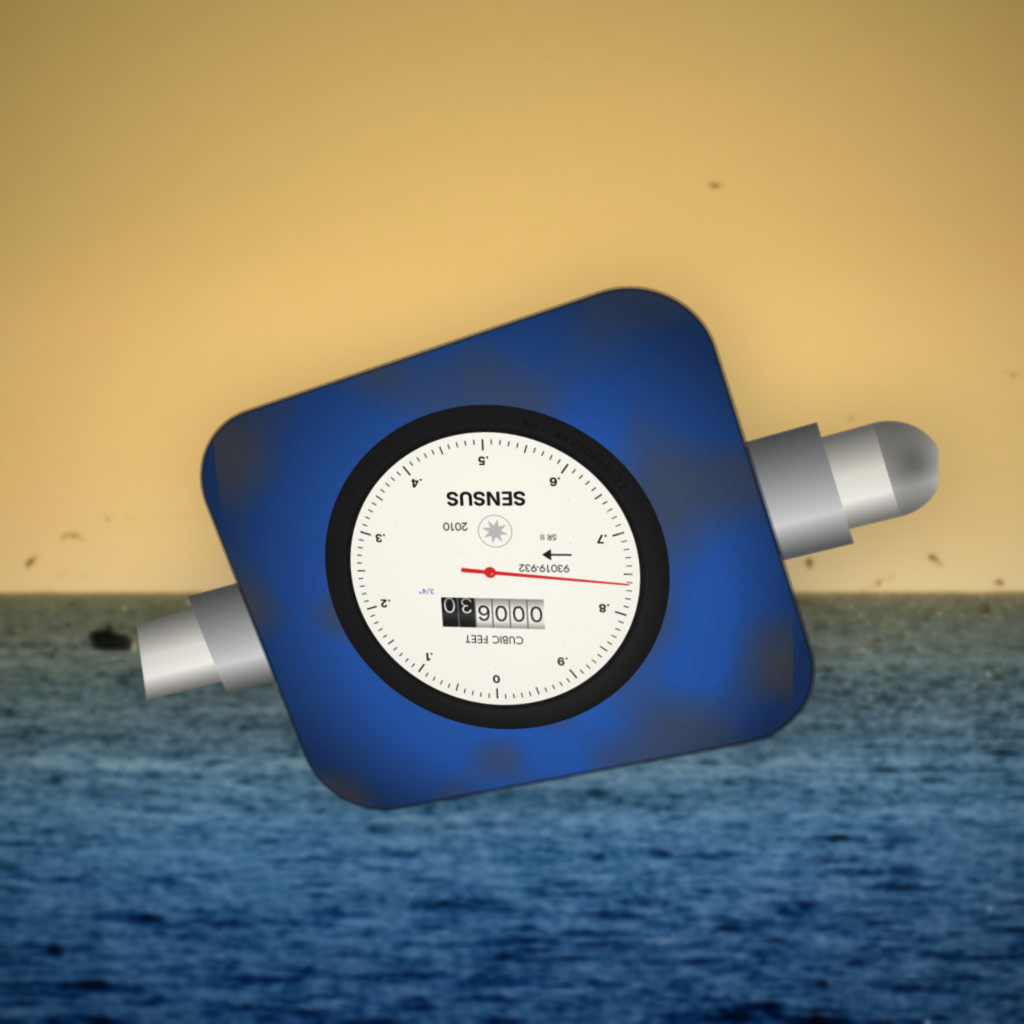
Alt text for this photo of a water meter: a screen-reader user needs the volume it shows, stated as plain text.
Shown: 629.76 ft³
